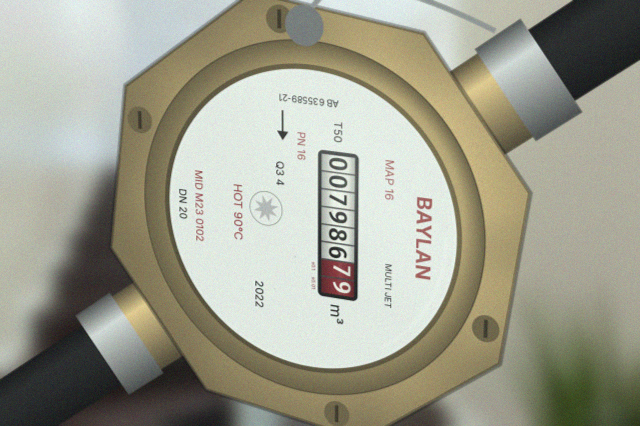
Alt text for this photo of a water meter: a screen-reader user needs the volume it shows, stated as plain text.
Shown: 7986.79 m³
